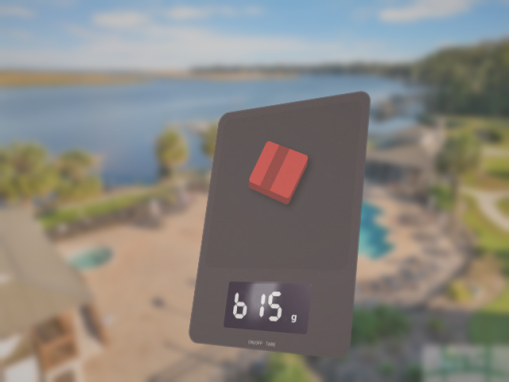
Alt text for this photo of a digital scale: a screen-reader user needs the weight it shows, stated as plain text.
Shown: 615 g
